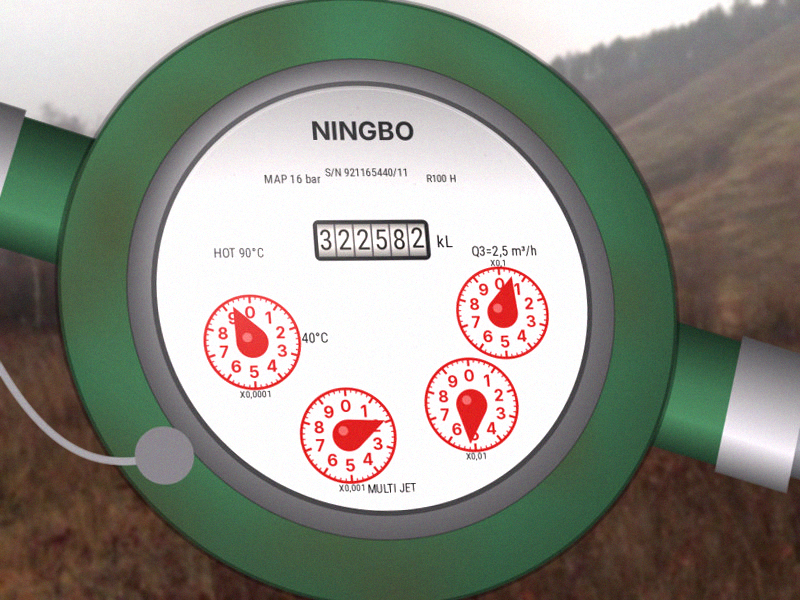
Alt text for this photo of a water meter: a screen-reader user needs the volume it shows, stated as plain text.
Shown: 322582.0519 kL
